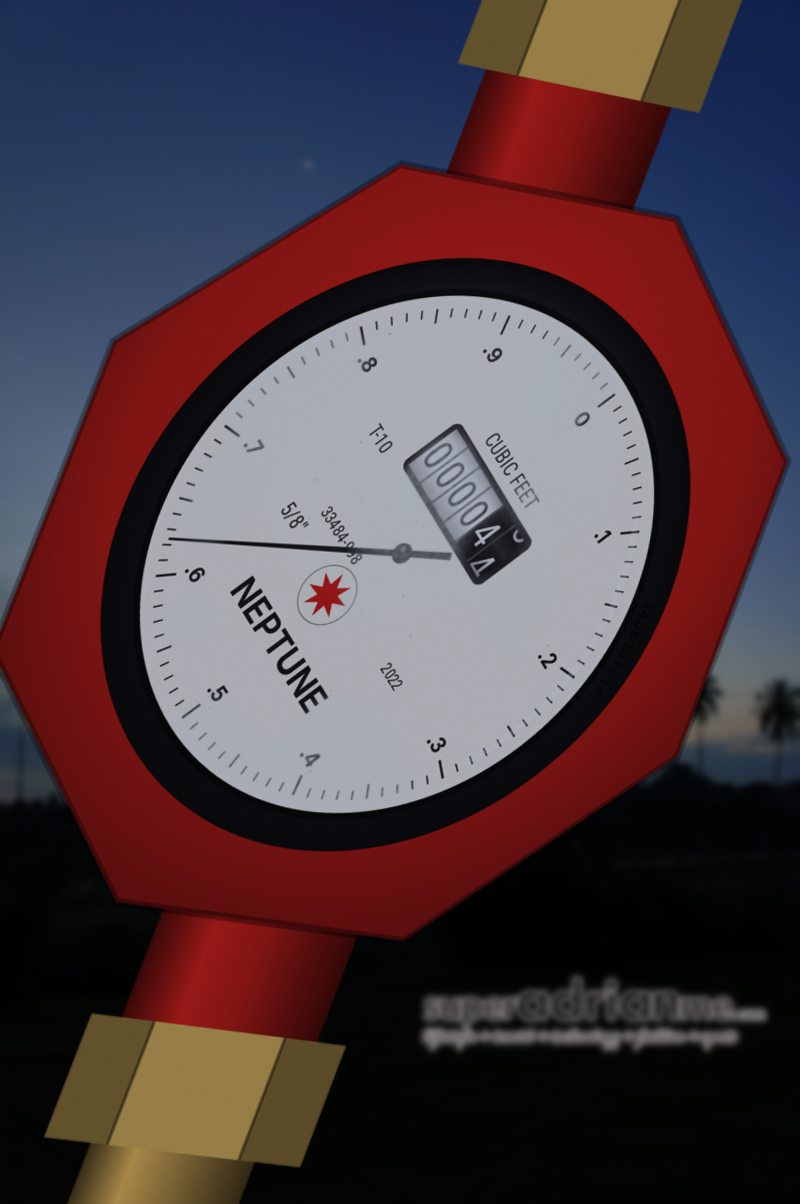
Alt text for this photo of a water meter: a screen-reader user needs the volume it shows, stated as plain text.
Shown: 43.62 ft³
